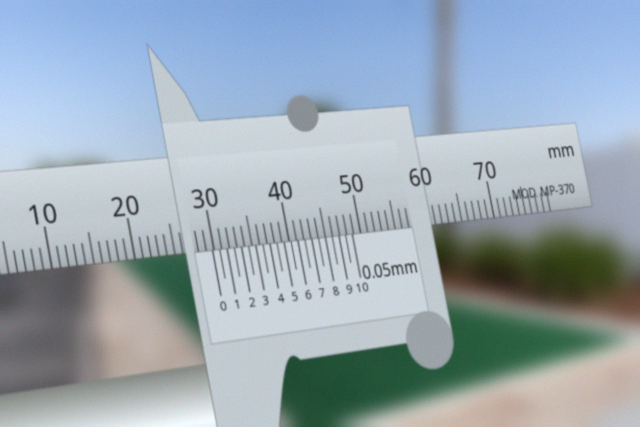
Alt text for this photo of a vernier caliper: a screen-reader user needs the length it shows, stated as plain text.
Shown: 29.8 mm
